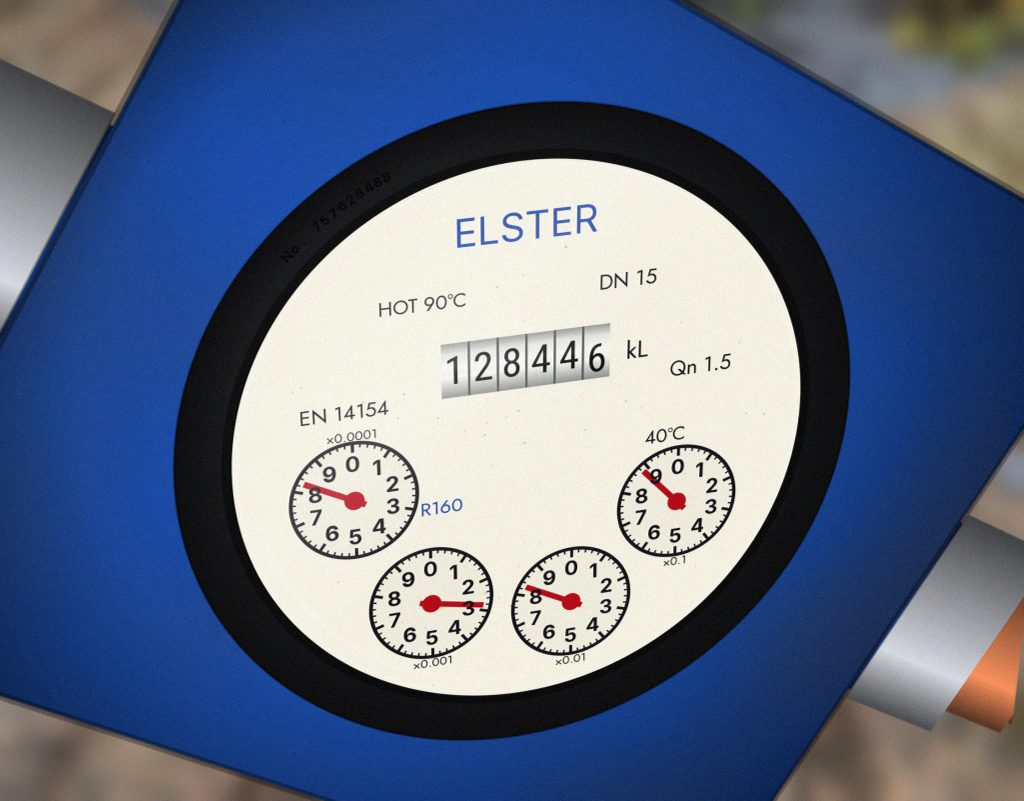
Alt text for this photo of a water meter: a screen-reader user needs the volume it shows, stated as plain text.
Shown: 128445.8828 kL
